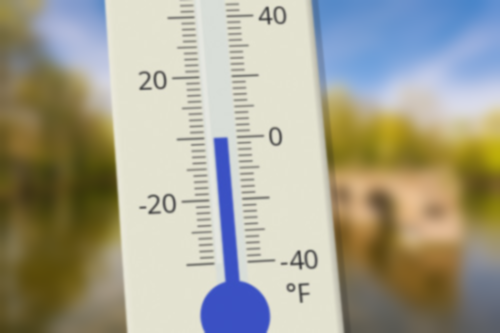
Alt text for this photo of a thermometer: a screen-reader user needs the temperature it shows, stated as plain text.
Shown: 0 °F
